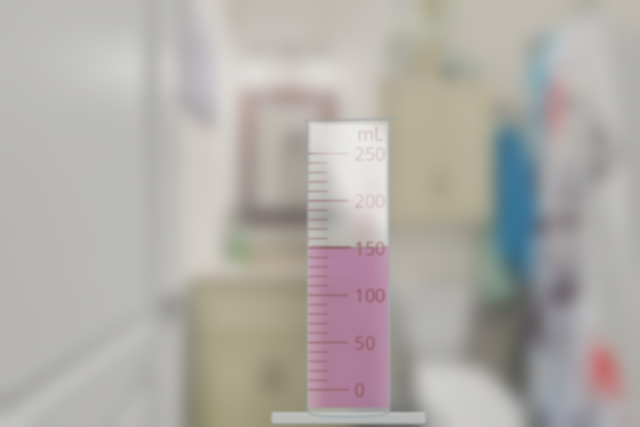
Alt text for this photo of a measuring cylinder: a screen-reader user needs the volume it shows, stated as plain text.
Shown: 150 mL
